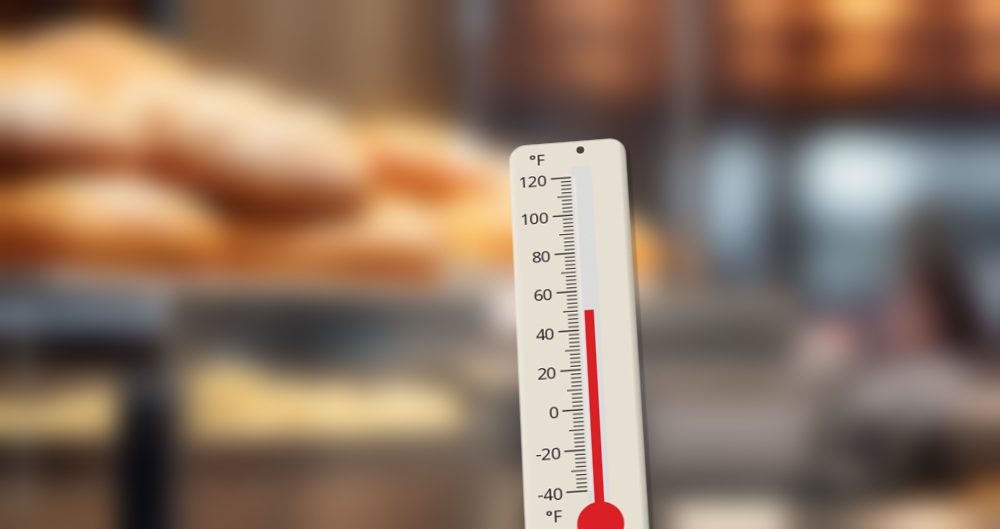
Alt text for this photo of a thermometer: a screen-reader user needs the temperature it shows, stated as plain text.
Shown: 50 °F
